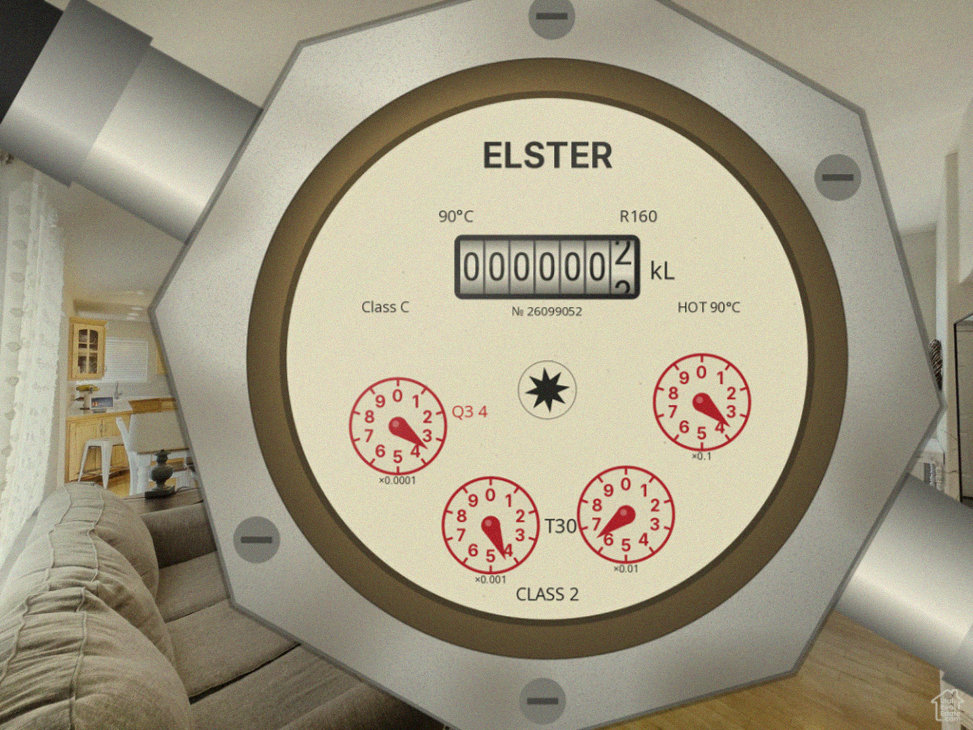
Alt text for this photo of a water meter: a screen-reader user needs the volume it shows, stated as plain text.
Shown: 2.3643 kL
